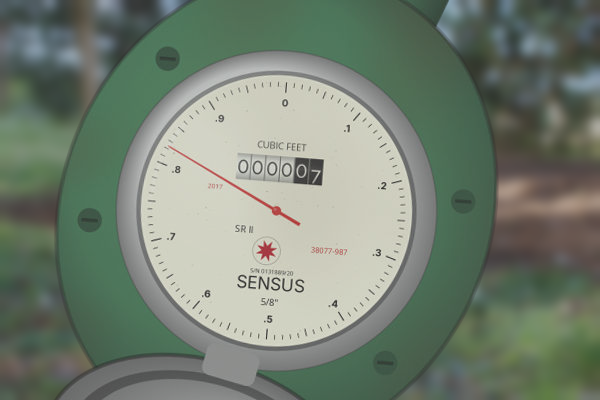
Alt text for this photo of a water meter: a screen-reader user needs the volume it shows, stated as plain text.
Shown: 6.82 ft³
